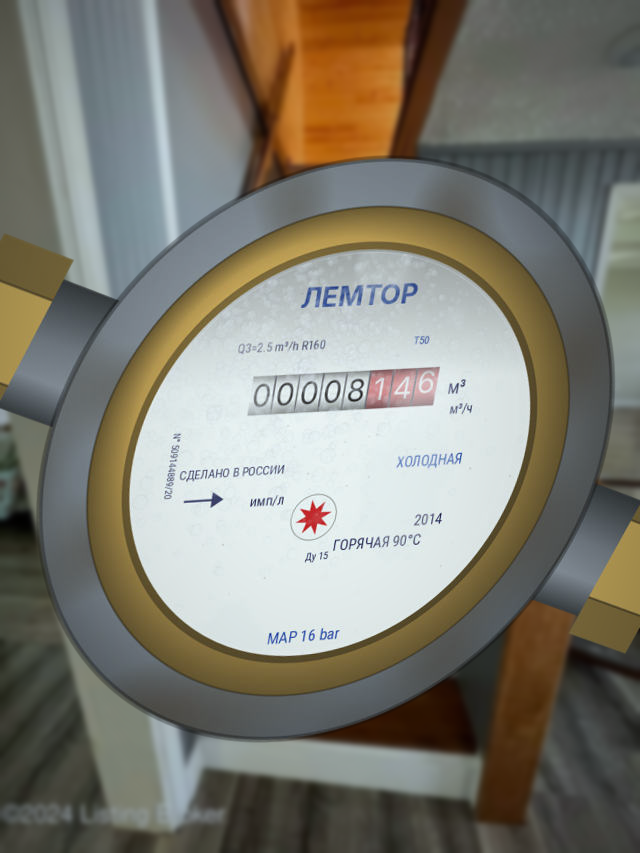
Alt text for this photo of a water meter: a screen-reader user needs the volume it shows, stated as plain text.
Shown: 8.146 m³
